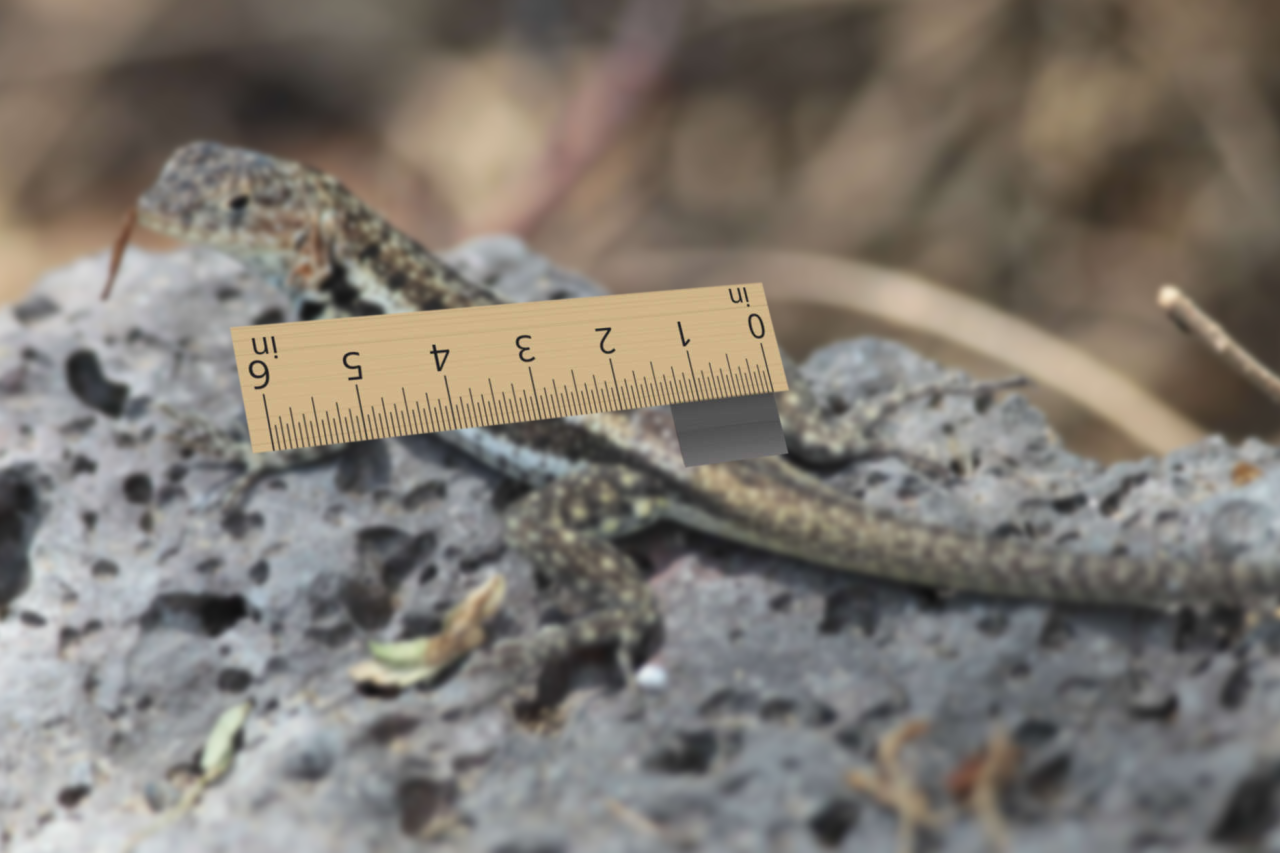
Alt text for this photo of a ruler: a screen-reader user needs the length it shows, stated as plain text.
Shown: 1.375 in
